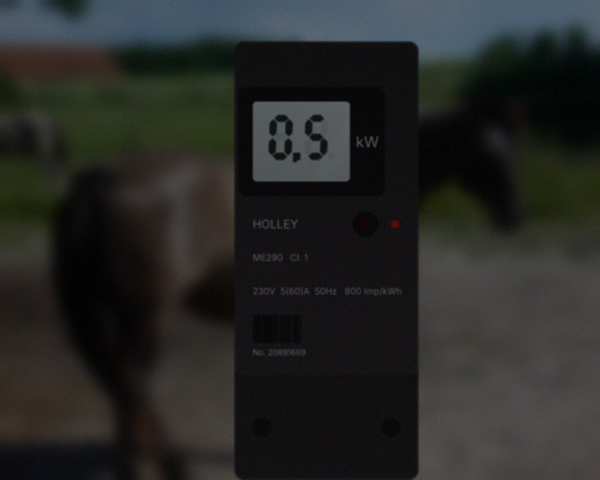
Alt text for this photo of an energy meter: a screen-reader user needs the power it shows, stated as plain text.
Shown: 0.5 kW
